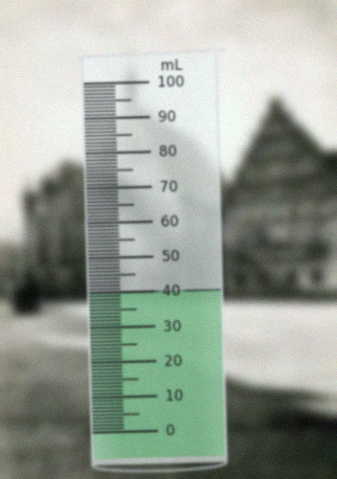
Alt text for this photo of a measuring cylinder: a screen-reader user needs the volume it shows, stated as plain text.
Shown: 40 mL
